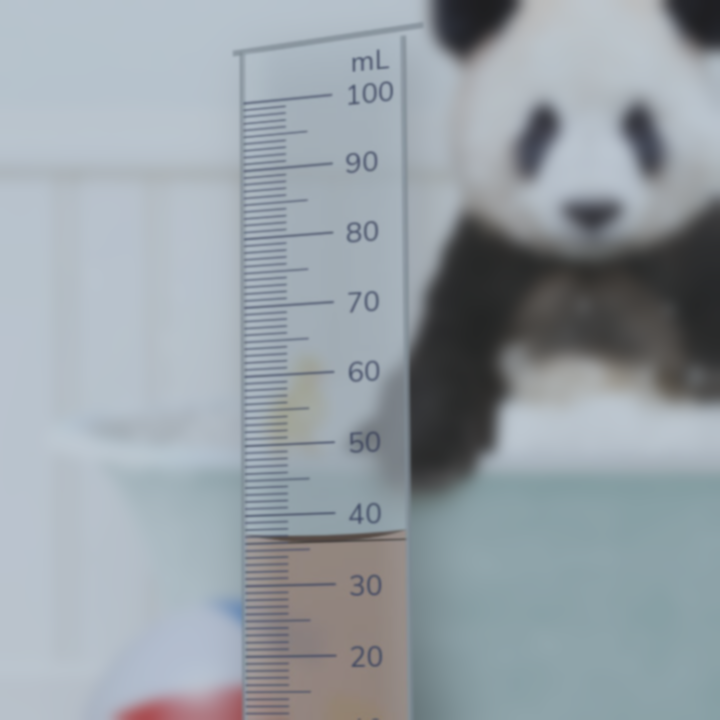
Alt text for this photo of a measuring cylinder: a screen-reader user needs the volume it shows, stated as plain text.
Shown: 36 mL
